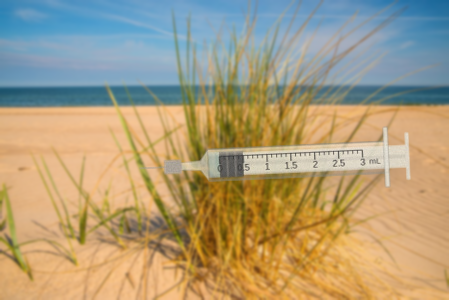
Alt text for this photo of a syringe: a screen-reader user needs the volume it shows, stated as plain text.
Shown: 0 mL
